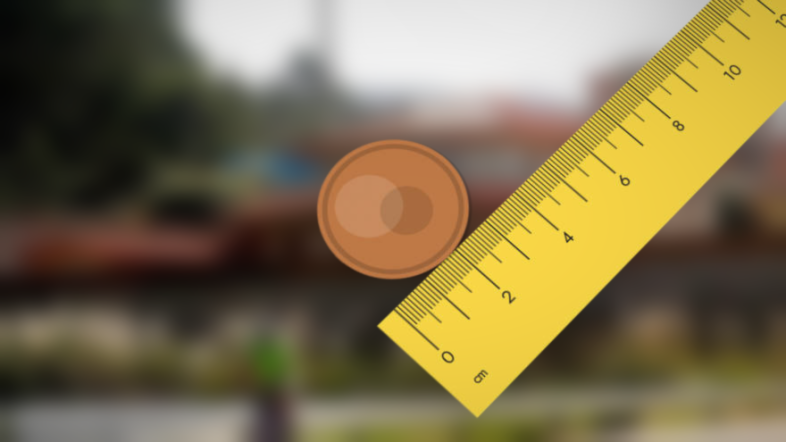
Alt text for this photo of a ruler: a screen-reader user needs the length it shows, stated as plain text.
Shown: 3.5 cm
